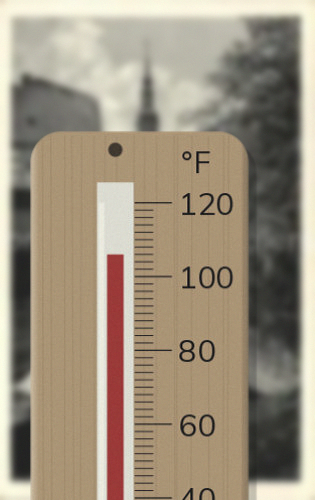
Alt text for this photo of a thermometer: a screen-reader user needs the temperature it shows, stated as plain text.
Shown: 106 °F
